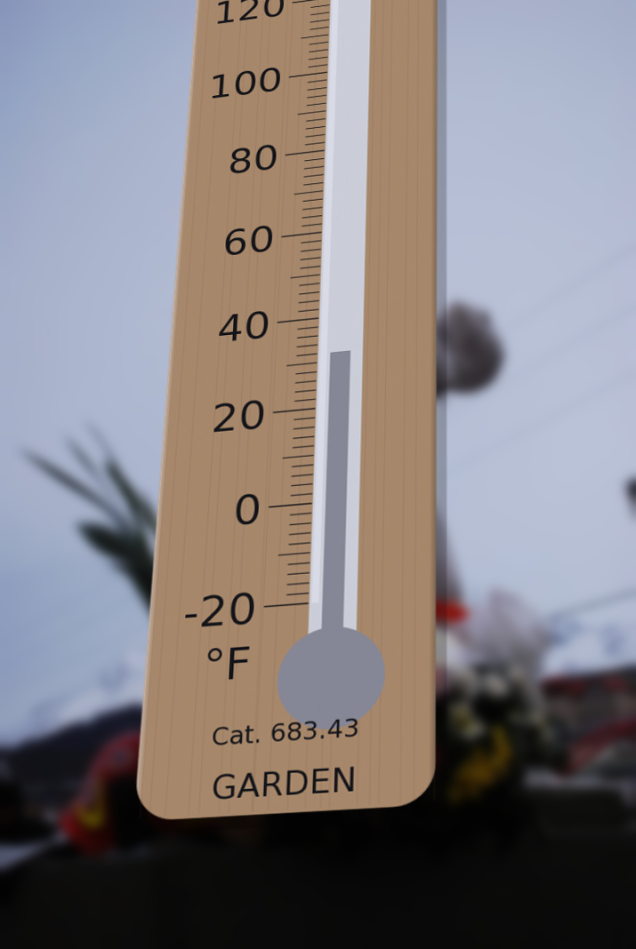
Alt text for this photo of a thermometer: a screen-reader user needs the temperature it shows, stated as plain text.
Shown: 32 °F
